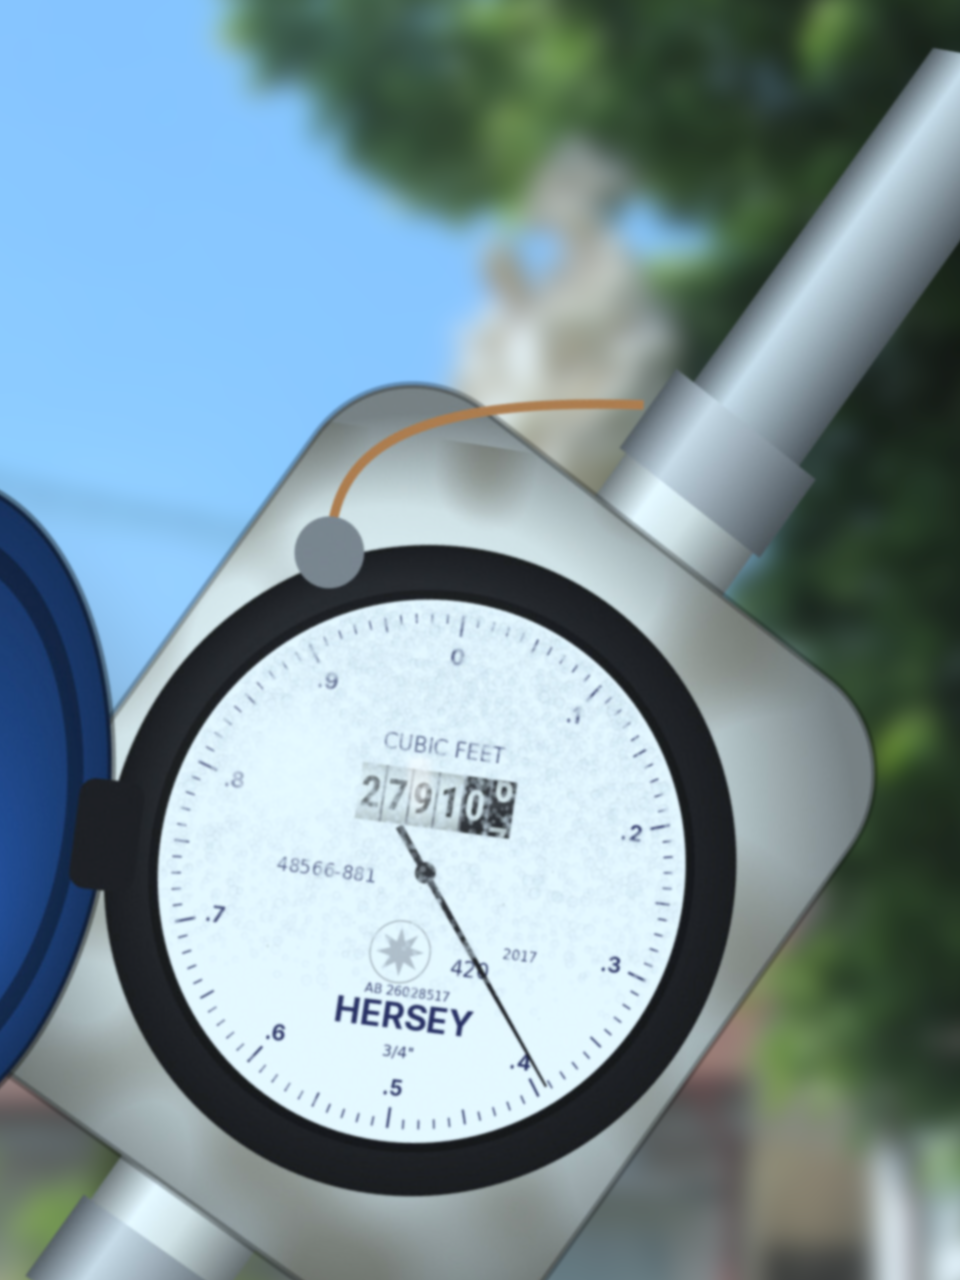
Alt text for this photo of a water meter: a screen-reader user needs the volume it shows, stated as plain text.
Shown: 279106.39 ft³
